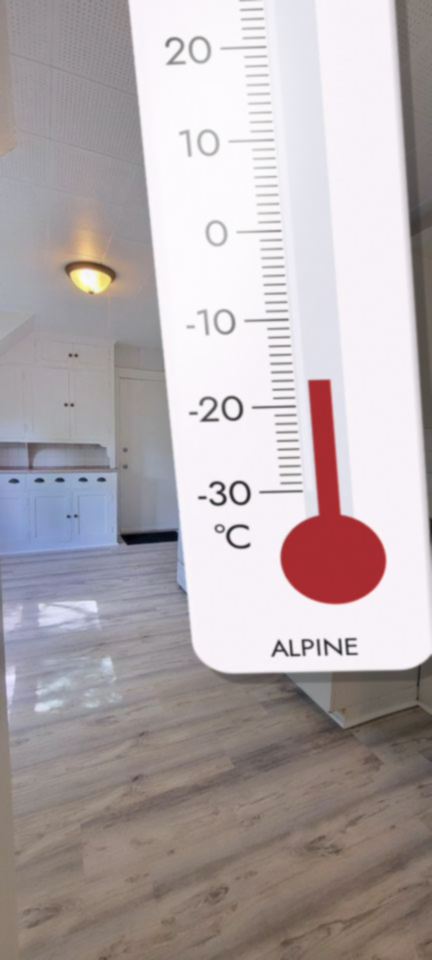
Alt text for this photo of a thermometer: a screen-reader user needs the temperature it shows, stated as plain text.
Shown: -17 °C
